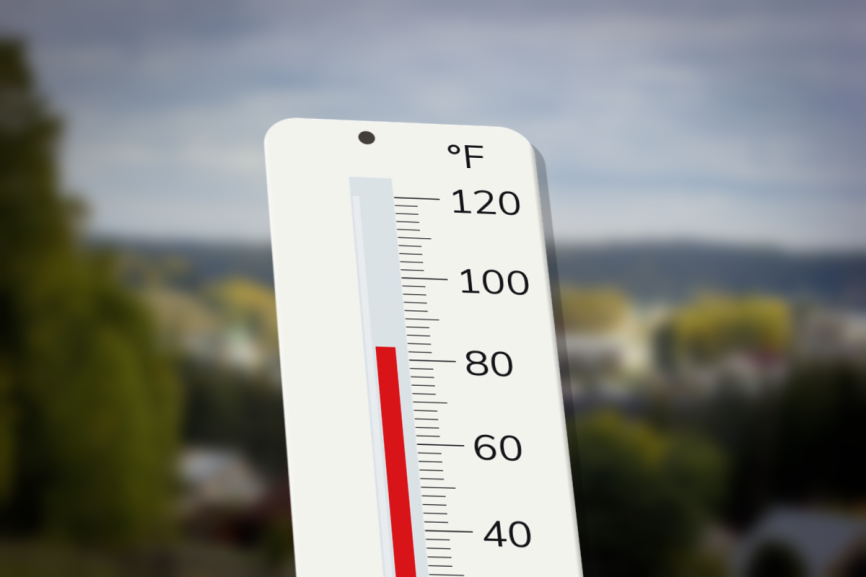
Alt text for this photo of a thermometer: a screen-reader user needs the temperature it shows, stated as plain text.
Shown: 83 °F
